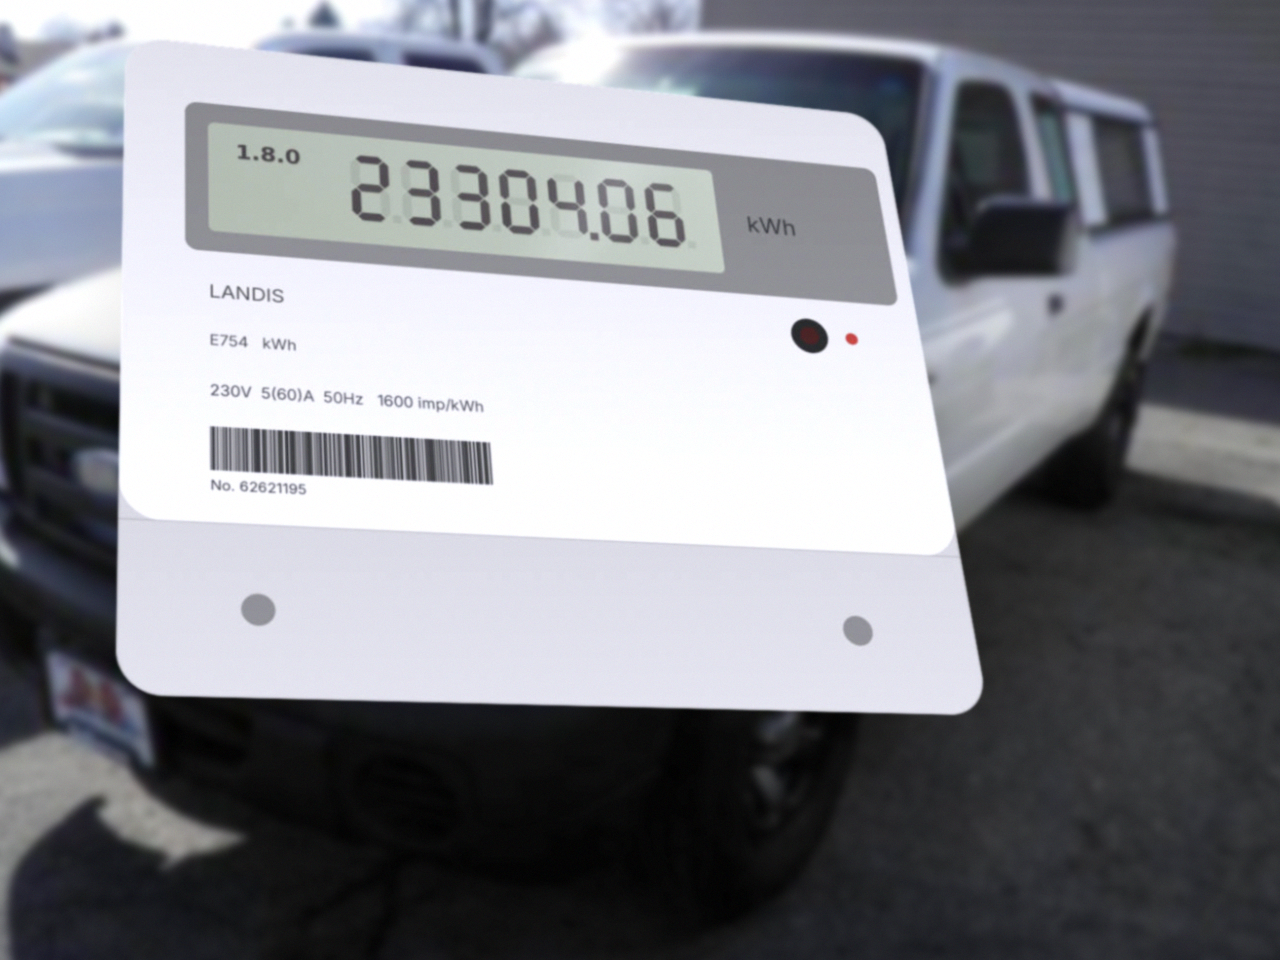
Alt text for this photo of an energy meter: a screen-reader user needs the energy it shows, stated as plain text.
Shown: 23304.06 kWh
